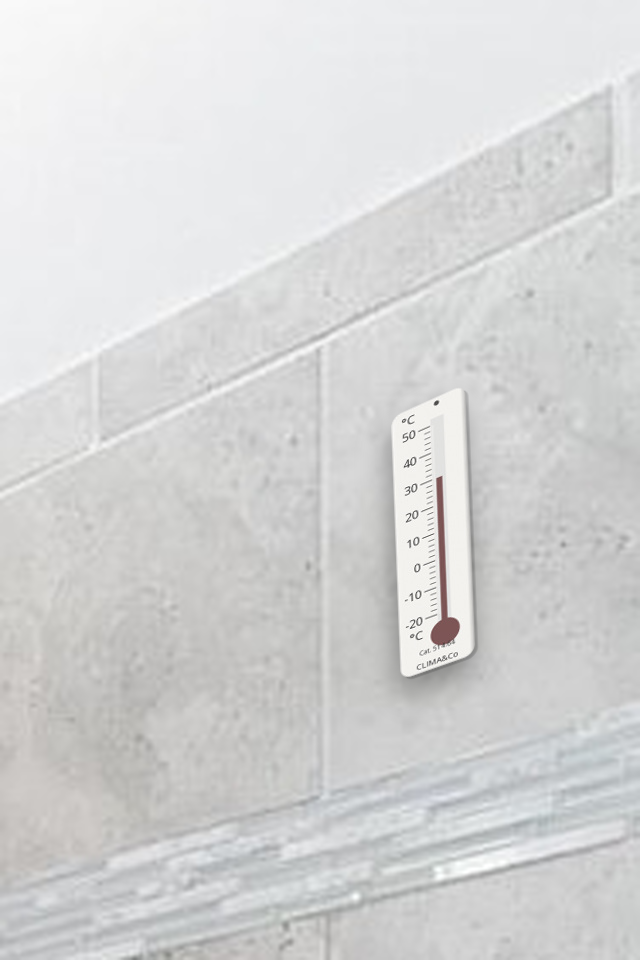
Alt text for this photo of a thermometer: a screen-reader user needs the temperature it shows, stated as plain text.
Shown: 30 °C
